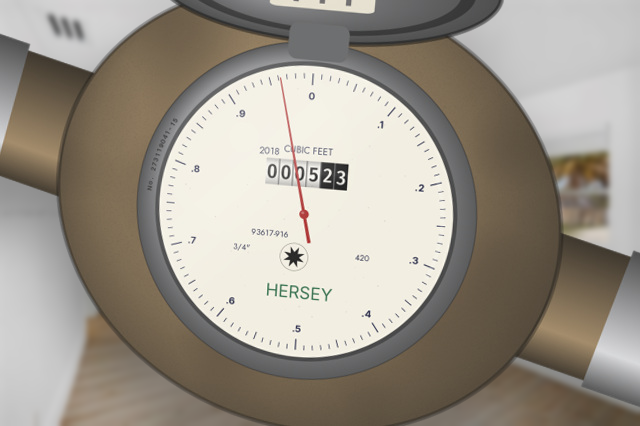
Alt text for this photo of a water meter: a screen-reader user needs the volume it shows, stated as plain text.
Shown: 522.96 ft³
